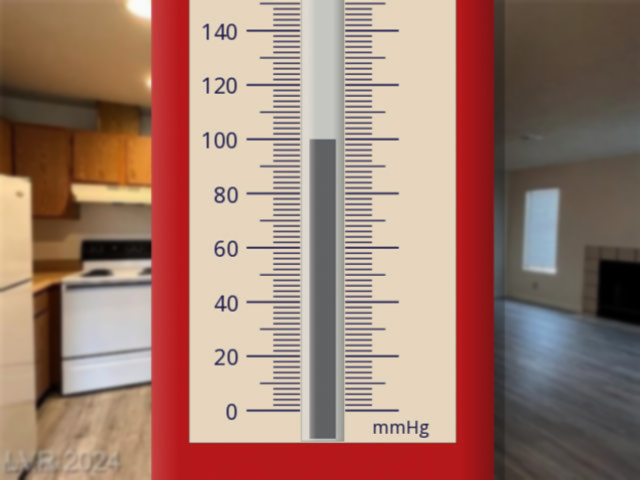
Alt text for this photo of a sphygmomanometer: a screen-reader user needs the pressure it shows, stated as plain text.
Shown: 100 mmHg
